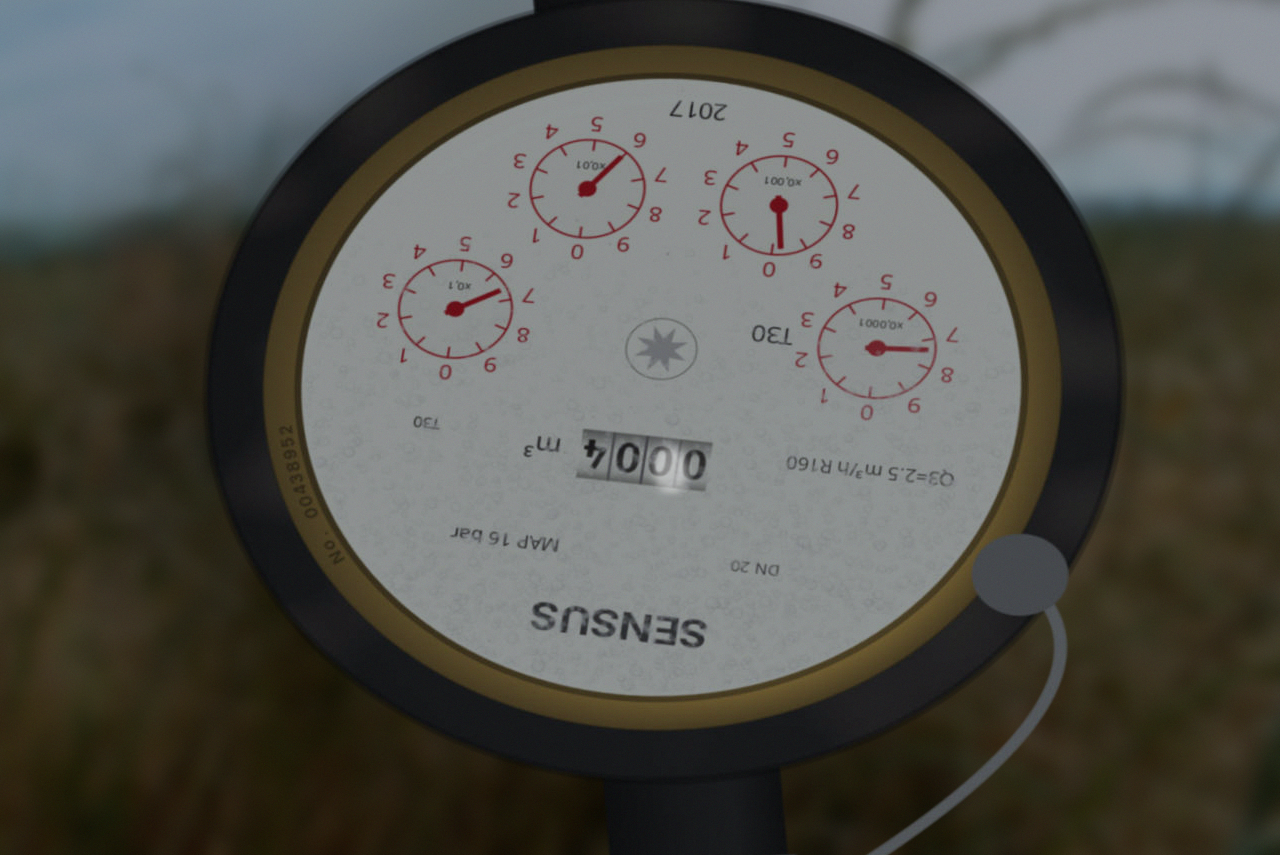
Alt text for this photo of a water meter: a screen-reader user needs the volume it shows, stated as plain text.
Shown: 4.6597 m³
